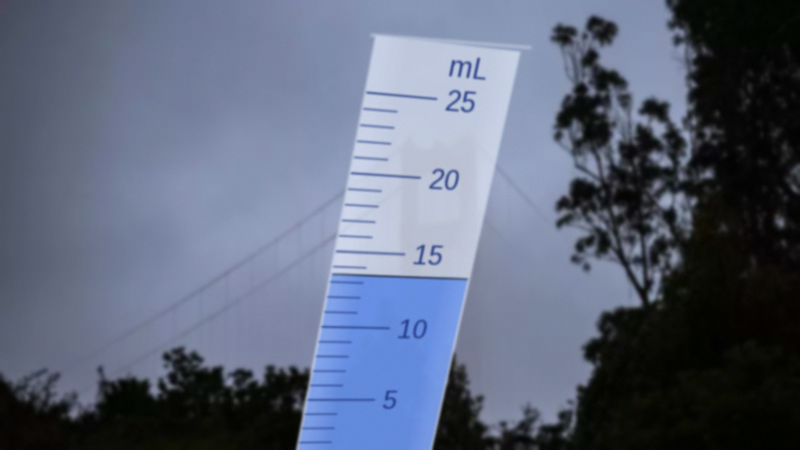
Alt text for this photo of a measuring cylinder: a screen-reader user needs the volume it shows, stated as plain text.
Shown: 13.5 mL
